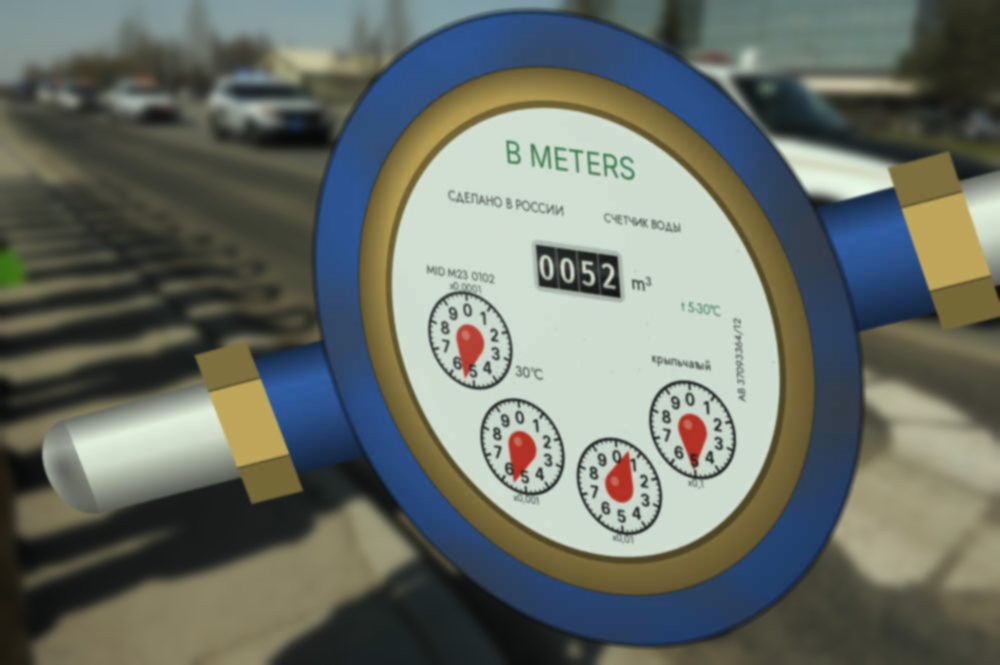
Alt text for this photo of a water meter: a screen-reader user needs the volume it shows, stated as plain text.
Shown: 52.5055 m³
